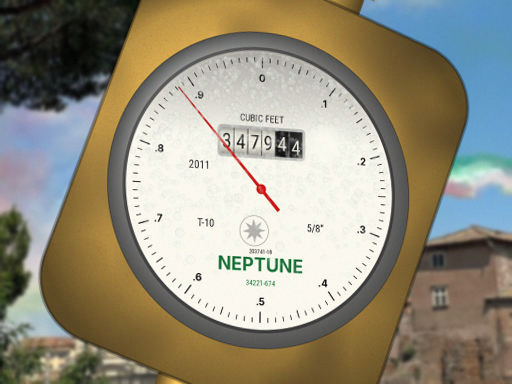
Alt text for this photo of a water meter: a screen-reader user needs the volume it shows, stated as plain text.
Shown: 347943.88 ft³
